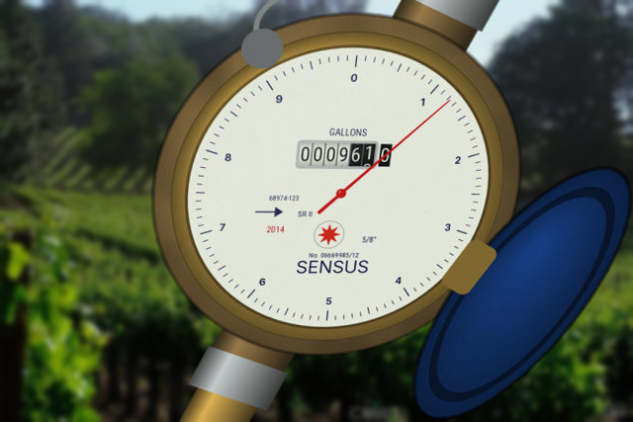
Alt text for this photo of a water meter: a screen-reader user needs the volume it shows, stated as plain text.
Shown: 9611.2 gal
